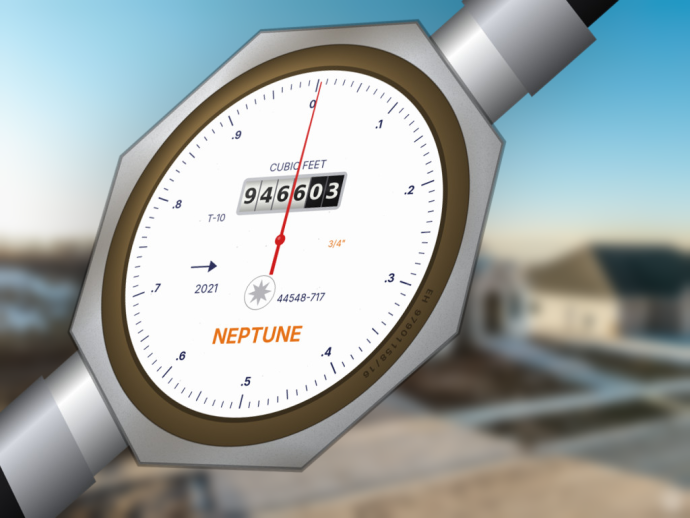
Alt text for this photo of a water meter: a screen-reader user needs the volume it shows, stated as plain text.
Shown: 946603.00 ft³
